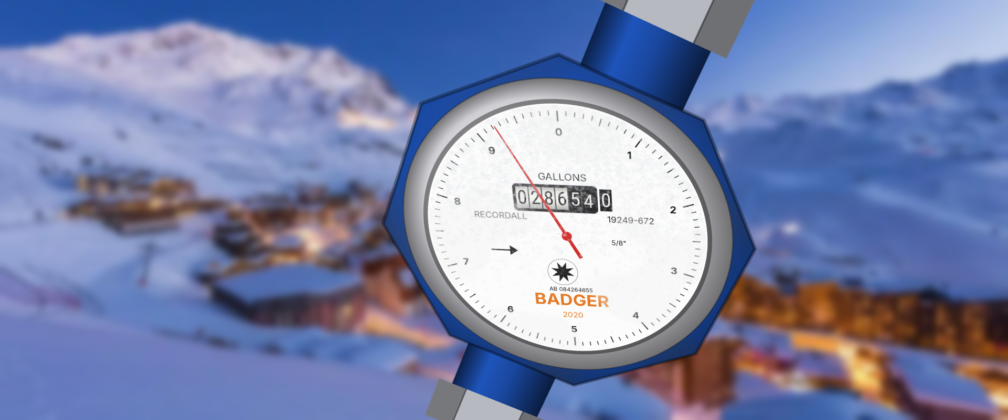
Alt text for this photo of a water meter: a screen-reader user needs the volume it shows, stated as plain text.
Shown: 286539.2 gal
